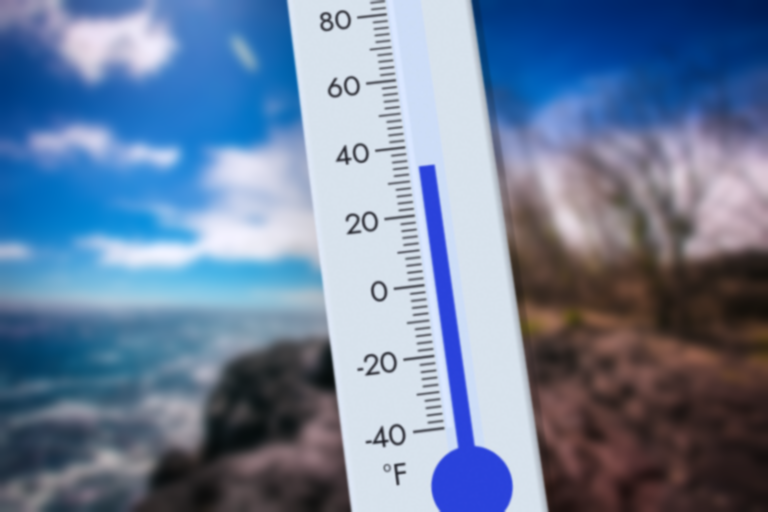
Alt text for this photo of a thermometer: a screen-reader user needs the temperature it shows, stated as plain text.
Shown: 34 °F
